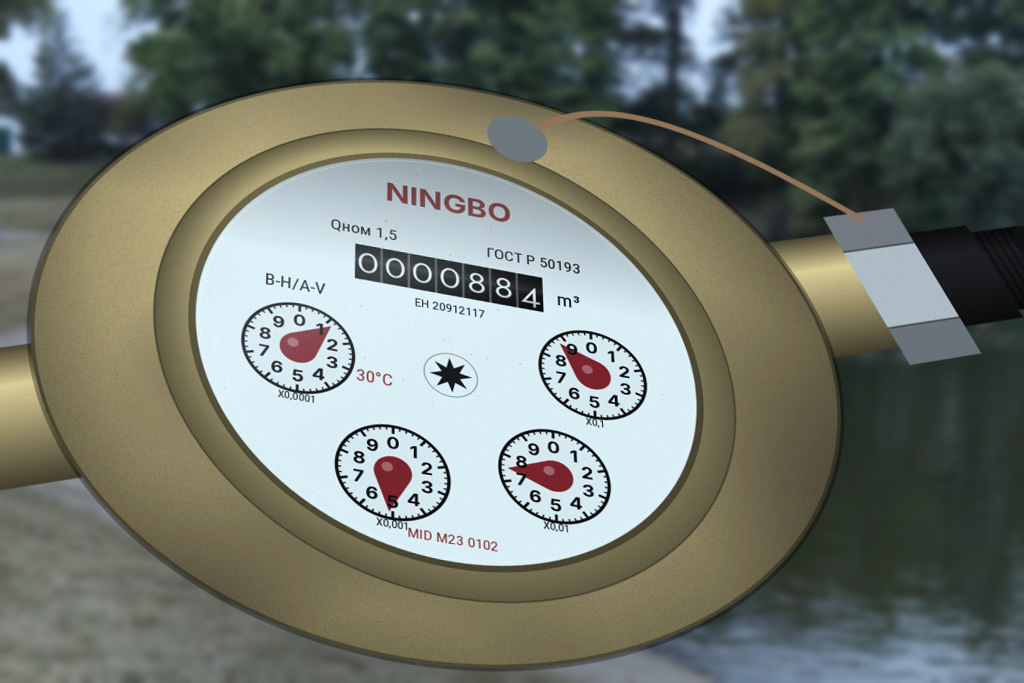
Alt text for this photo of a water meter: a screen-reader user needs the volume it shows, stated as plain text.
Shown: 883.8751 m³
